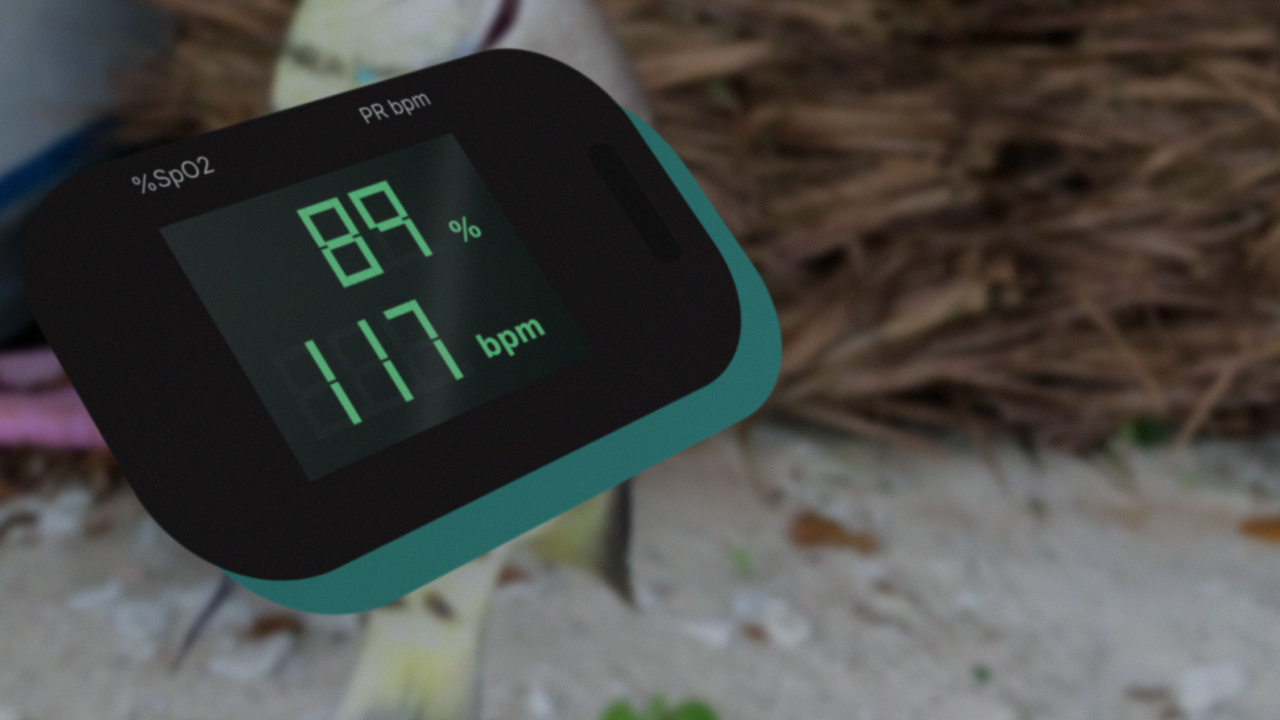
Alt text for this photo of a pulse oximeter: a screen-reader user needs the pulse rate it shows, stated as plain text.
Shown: 117 bpm
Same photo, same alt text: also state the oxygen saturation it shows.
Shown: 89 %
